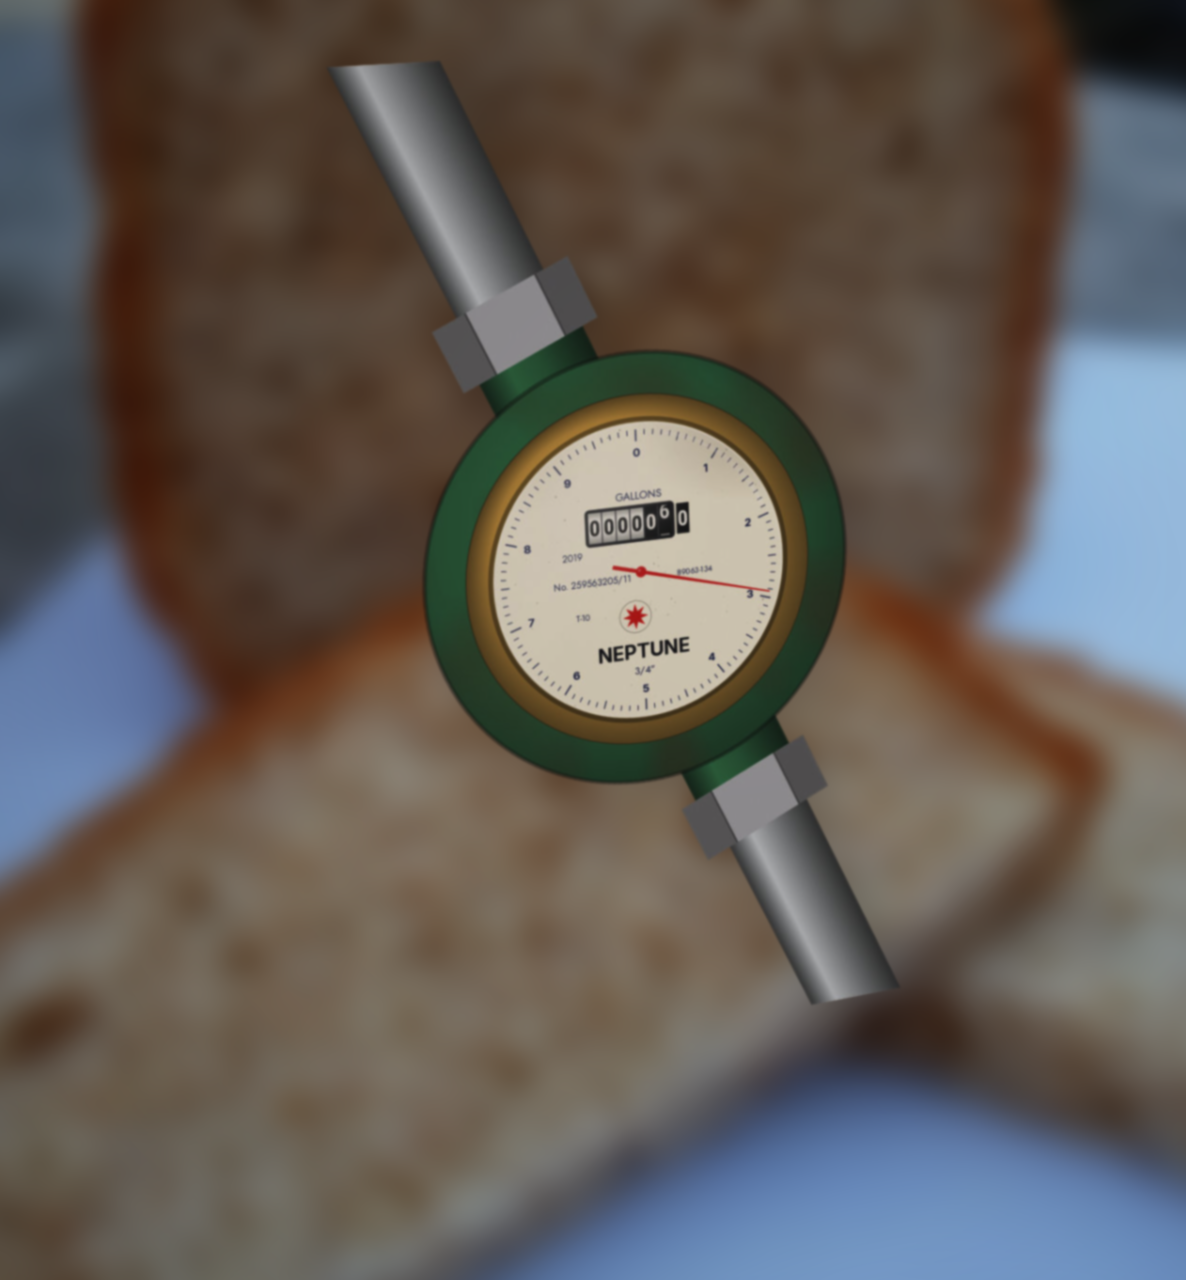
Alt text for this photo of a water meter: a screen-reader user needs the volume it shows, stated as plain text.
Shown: 62.9 gal
